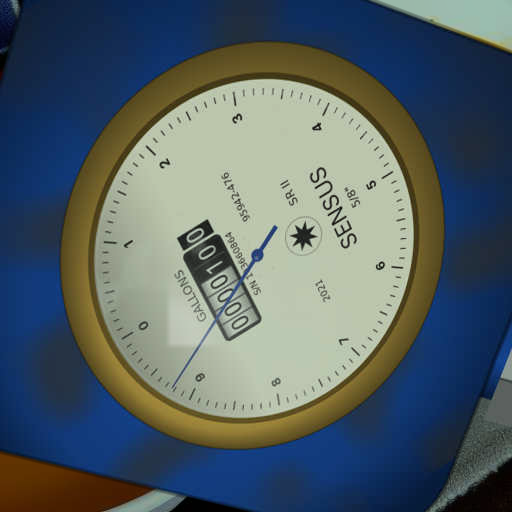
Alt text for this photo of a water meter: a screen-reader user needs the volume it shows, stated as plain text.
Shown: 99.2 gal
